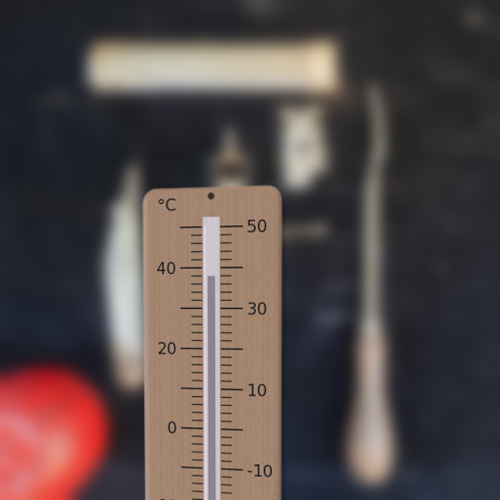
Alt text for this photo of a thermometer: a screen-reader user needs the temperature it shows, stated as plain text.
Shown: 38 °C
